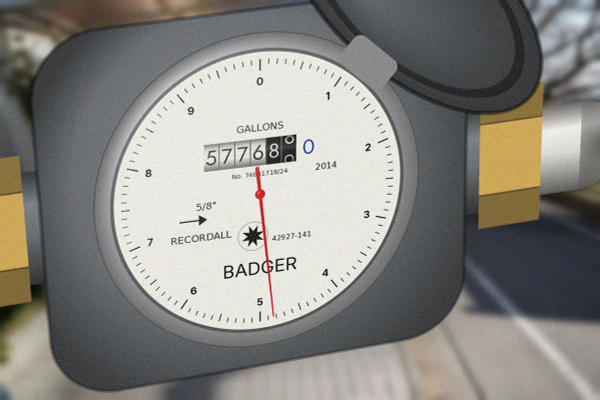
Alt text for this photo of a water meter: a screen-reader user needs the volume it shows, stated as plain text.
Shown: 5776884.8 gal
